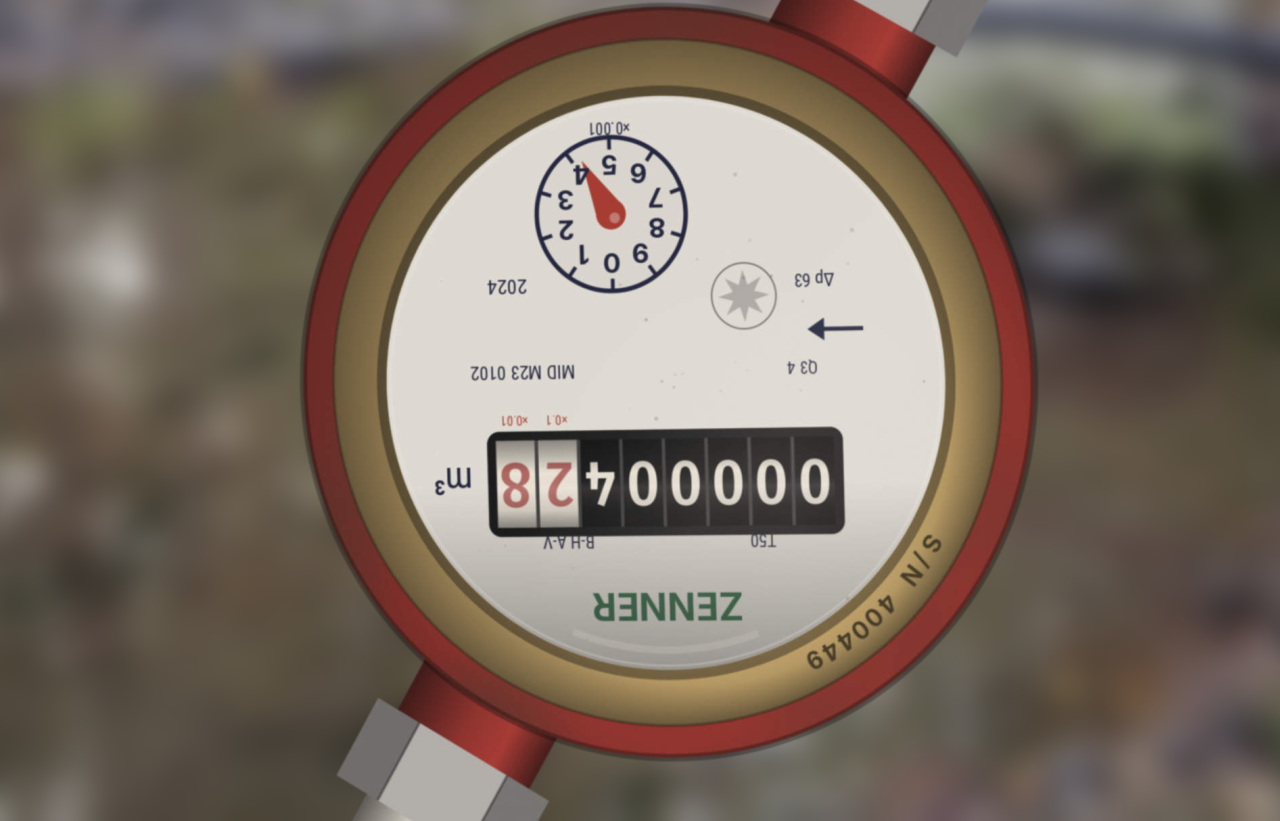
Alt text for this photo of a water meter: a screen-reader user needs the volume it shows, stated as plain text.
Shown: 4.284 m³
